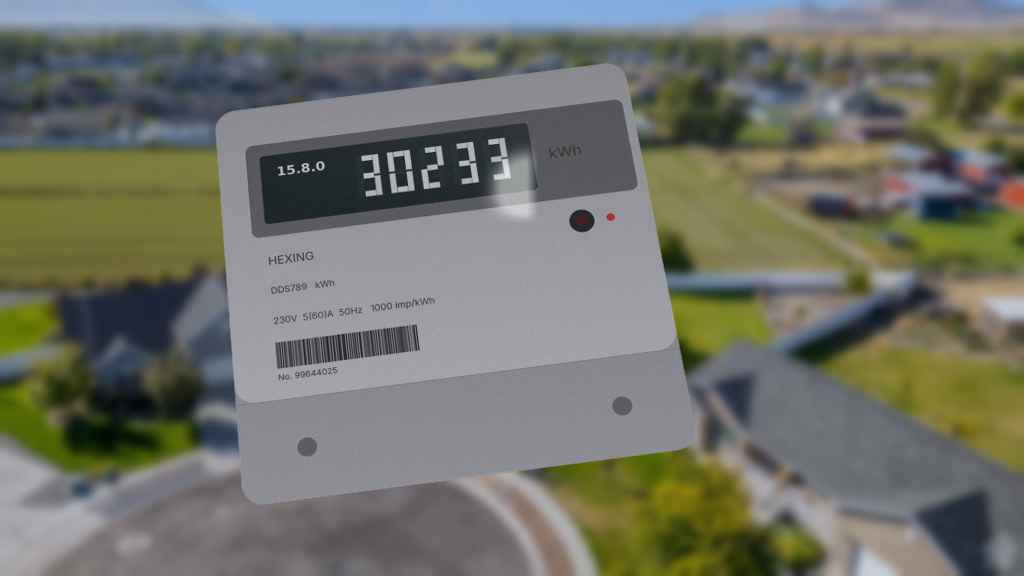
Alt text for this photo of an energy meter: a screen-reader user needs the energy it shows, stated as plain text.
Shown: 30233 kWh
